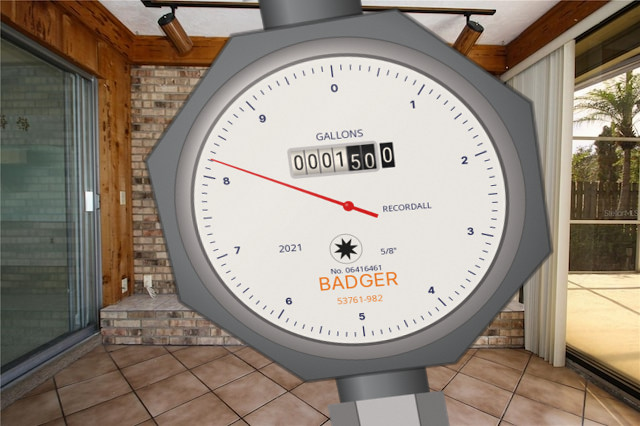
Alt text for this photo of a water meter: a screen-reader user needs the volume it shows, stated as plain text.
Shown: 1498.2 gal
